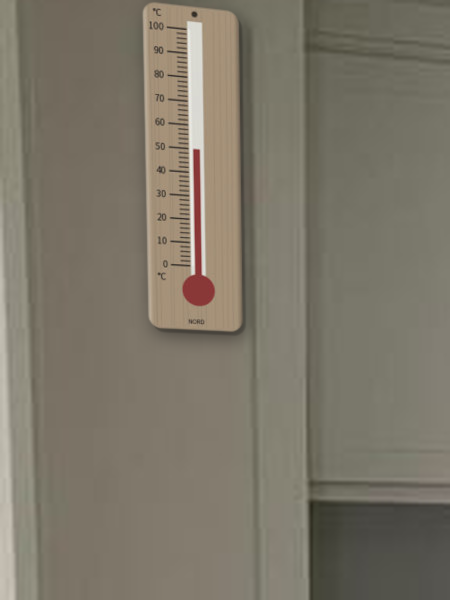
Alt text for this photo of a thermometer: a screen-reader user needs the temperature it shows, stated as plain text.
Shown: 50 °C
